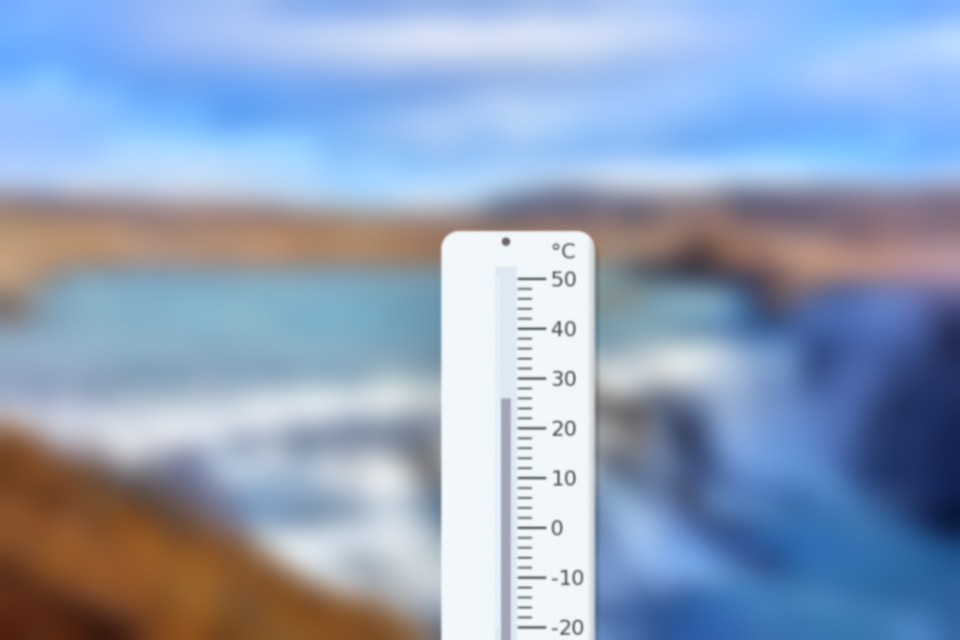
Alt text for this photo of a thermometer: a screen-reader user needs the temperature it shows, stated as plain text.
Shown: 26 °C
